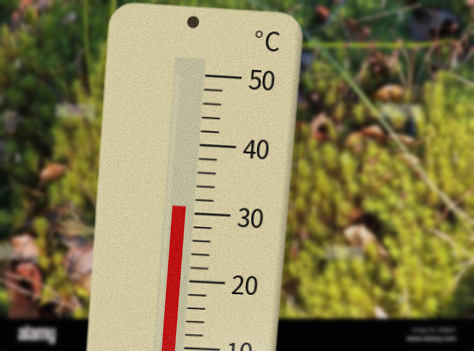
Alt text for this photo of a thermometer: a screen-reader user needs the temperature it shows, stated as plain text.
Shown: 31 °C
